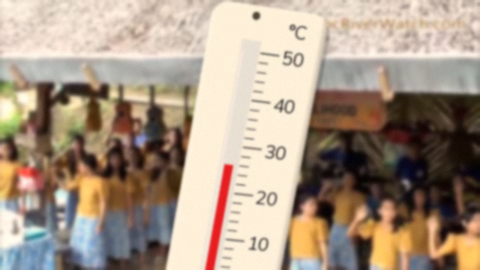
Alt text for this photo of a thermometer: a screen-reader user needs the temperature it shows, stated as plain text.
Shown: 26 °C
